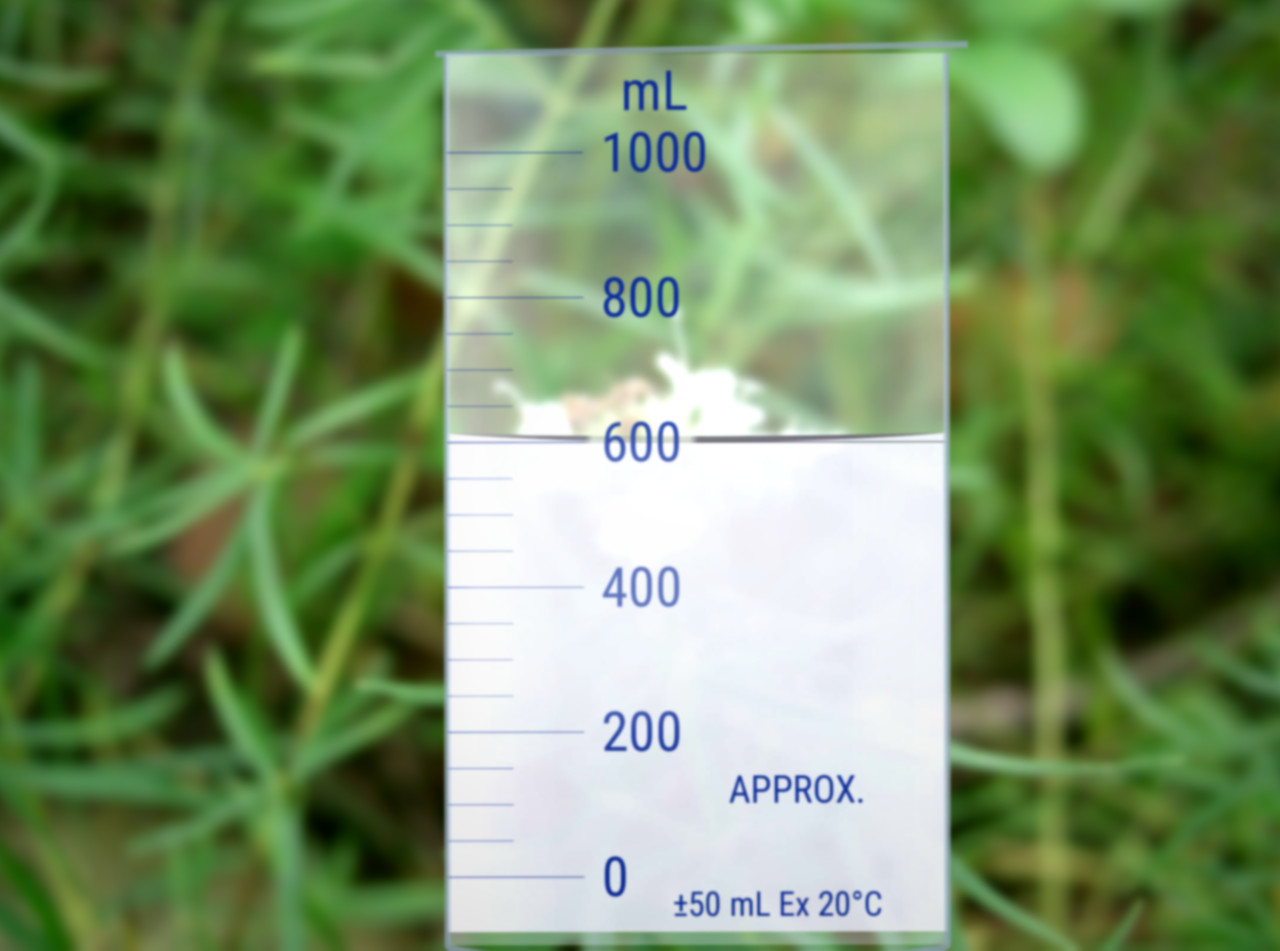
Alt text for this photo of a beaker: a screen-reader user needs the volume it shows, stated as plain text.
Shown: 600 mL
